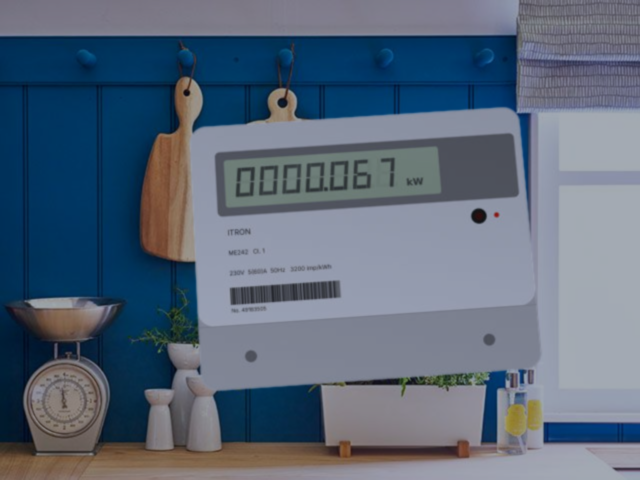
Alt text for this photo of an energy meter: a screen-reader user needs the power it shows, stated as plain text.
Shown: 0.067 kW
